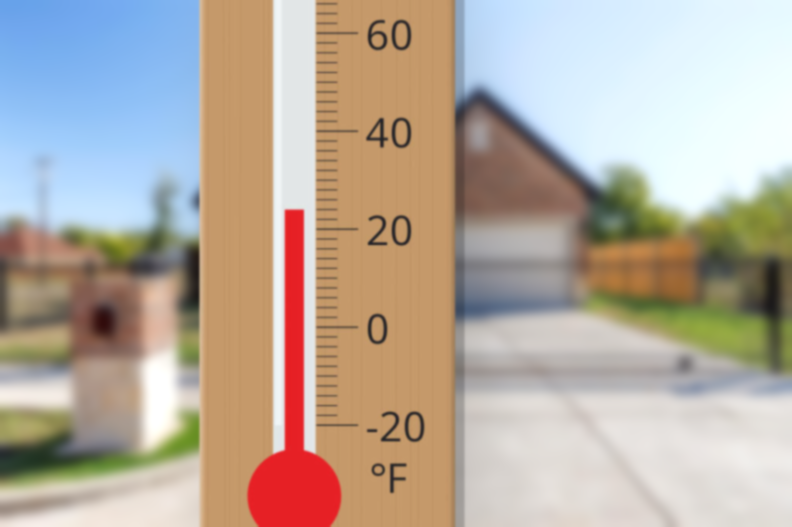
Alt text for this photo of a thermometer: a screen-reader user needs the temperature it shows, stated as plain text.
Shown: 24 °F
